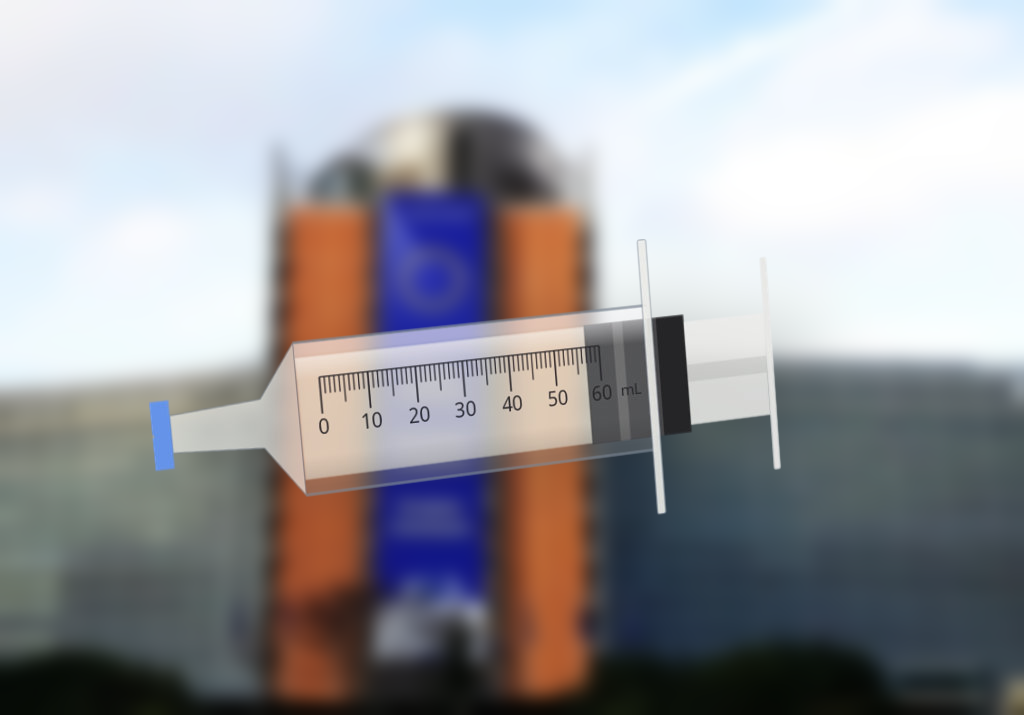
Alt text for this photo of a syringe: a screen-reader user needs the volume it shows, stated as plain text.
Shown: 57 mL
